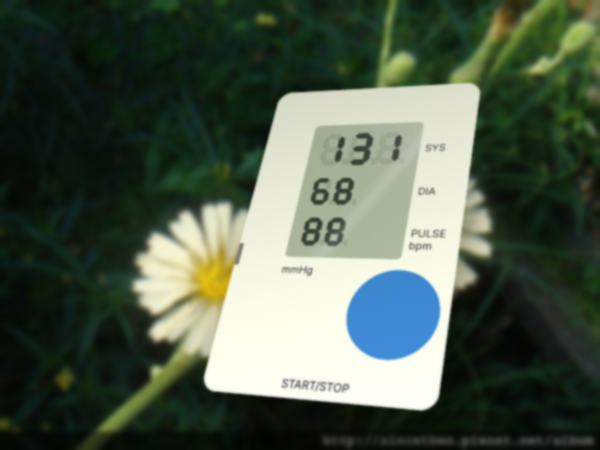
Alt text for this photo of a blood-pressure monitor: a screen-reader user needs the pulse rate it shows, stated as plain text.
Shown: 88 bpm
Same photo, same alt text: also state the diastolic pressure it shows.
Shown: 68 mmHg
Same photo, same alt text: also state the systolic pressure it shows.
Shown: 131 mmHg
